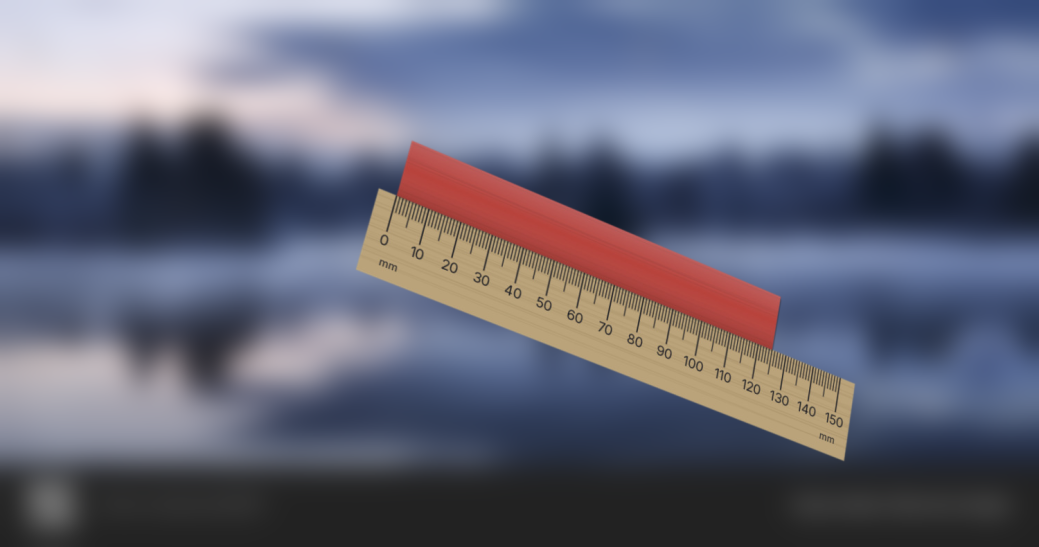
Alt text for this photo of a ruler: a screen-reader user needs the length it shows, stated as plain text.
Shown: 125 mm
